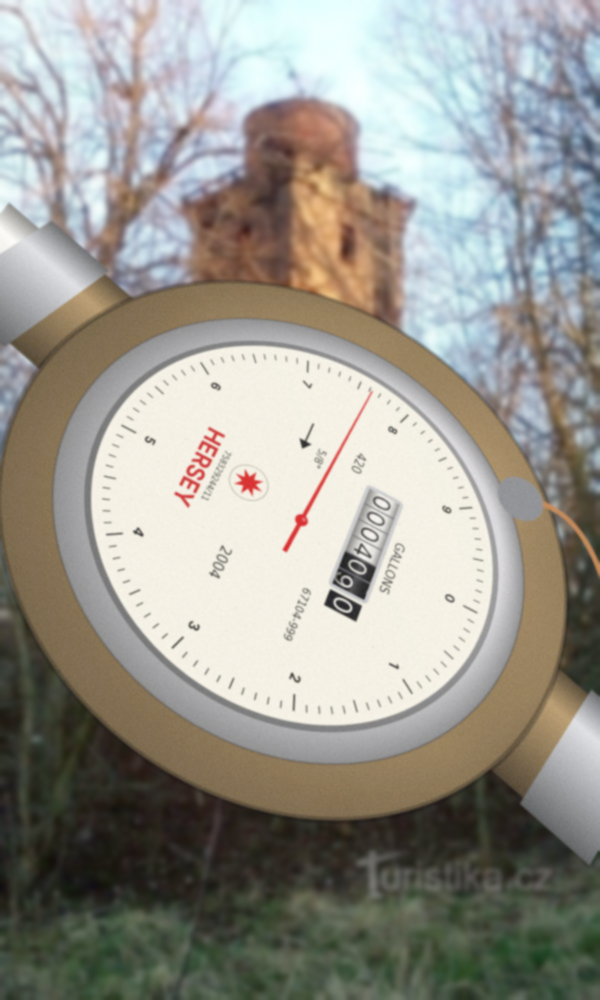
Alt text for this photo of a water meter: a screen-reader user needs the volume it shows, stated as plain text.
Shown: 4087.6 gal
